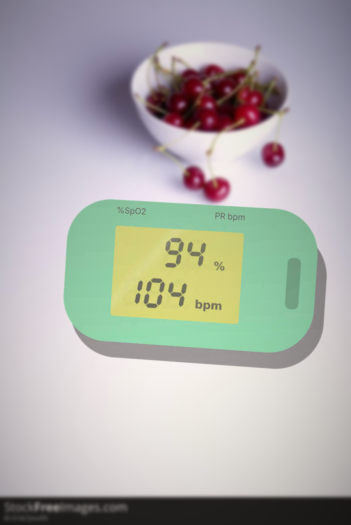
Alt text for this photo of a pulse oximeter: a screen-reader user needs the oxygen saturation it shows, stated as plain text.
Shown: 94 %
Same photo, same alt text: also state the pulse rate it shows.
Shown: 104 bpm
